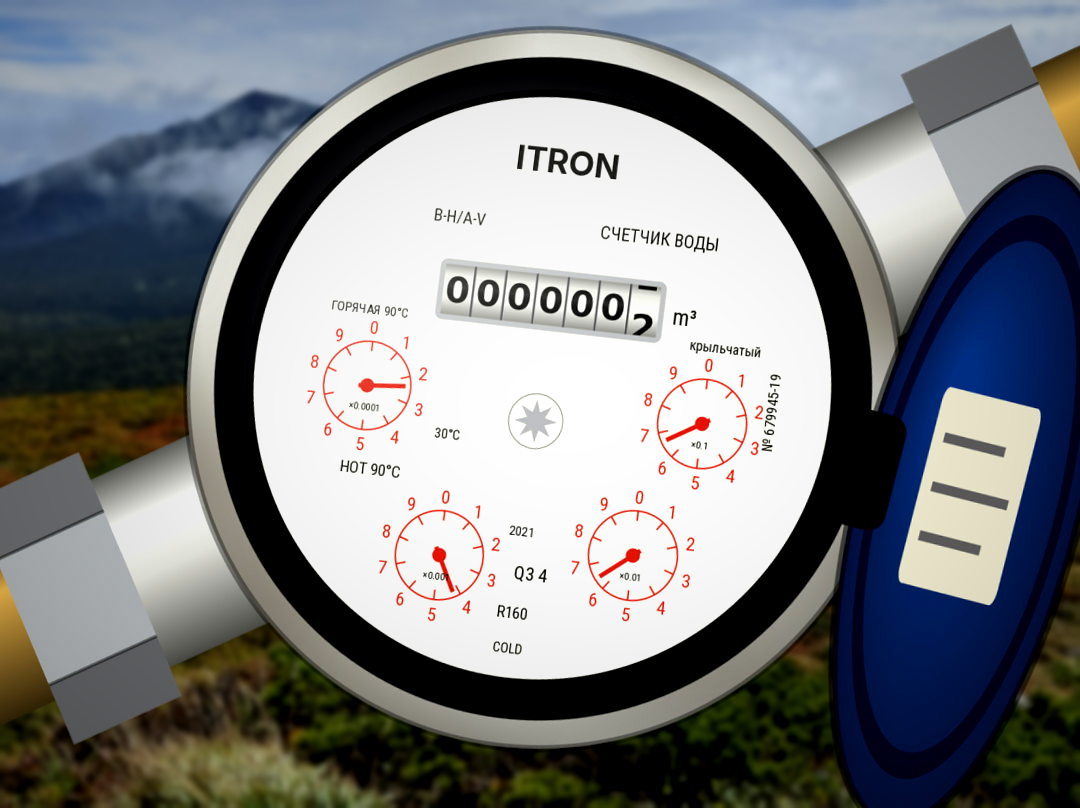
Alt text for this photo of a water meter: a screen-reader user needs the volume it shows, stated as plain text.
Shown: 1.6642 m³
